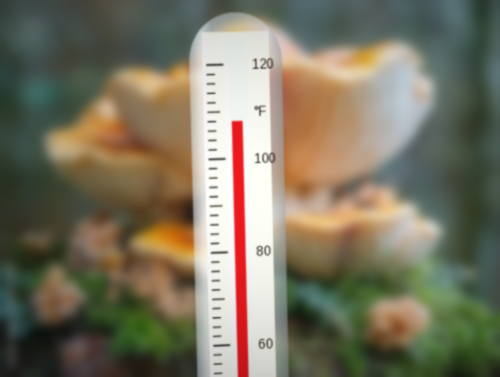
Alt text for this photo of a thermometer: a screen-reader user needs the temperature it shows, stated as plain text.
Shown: 108 °F
